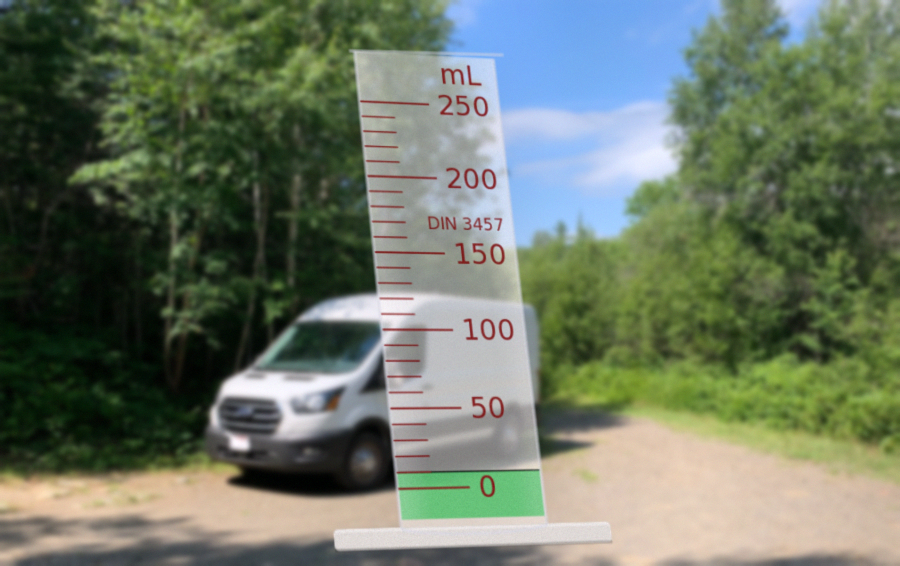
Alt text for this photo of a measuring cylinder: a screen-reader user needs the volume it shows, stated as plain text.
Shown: 10 mL
